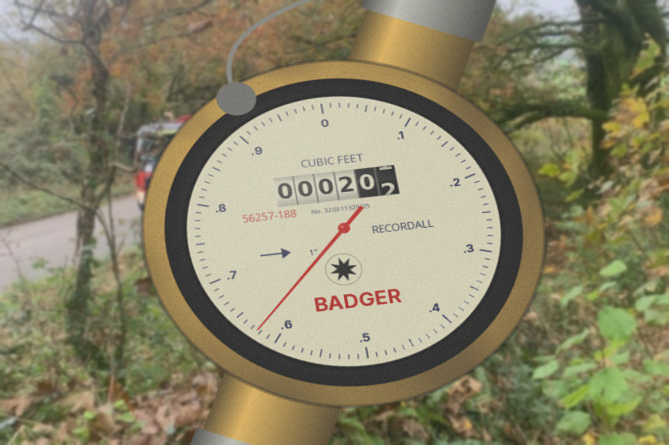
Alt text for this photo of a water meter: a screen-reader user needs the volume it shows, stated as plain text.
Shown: 201.62 ft³
